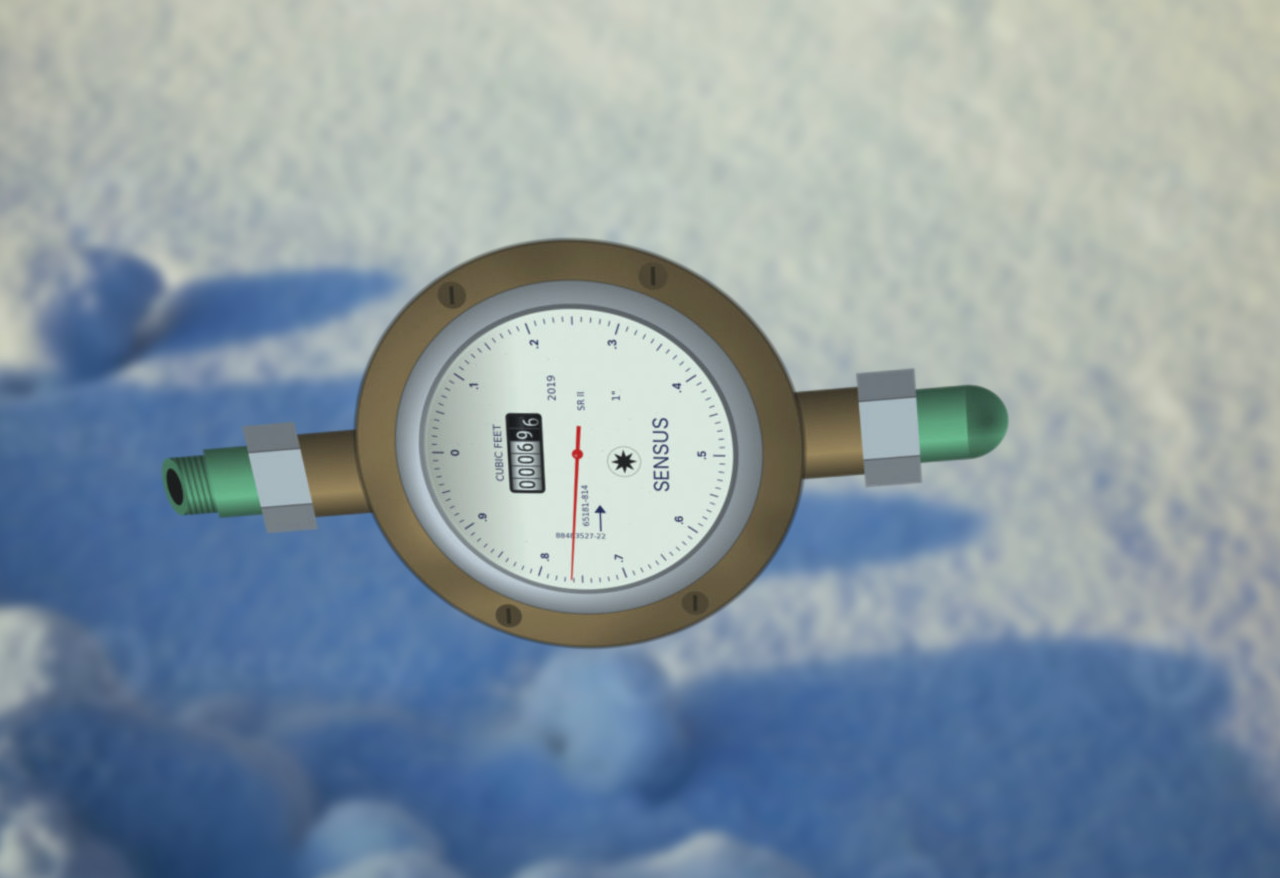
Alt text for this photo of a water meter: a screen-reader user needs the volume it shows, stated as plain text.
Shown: 695.76 ft³
